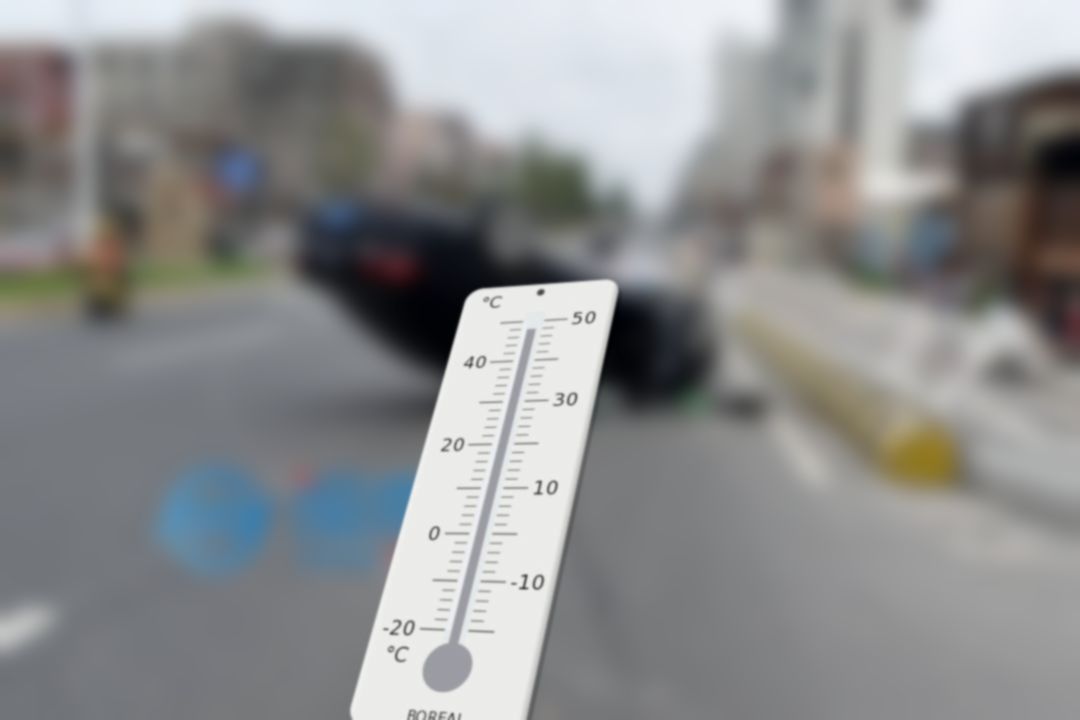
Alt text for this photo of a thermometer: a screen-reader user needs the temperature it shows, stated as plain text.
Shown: 48 °C
